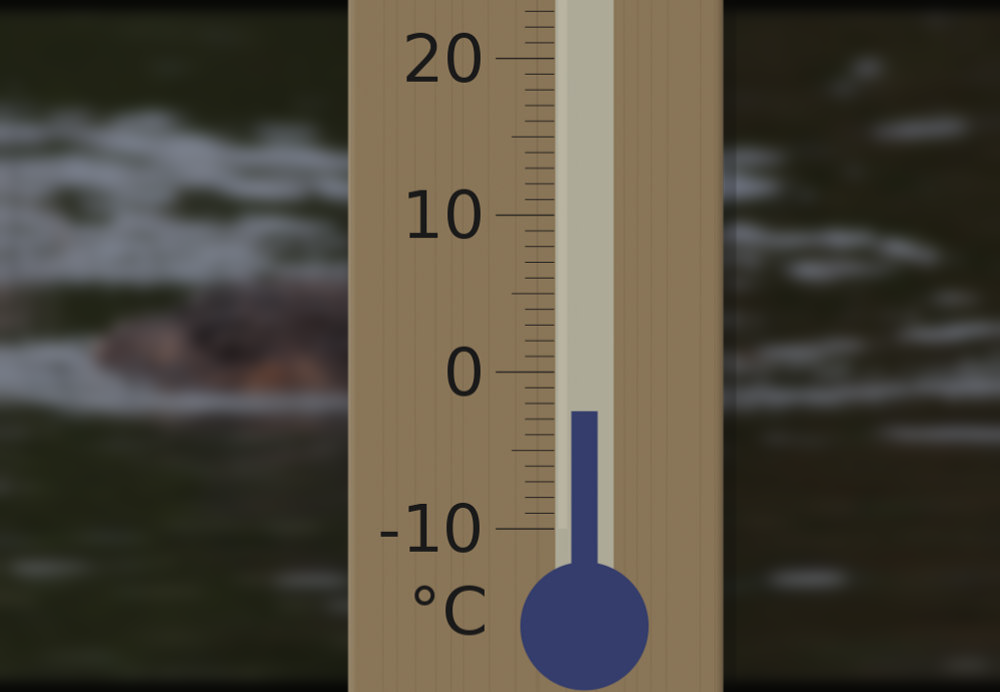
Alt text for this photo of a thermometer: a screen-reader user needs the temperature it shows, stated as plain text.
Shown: -2.5 °C
